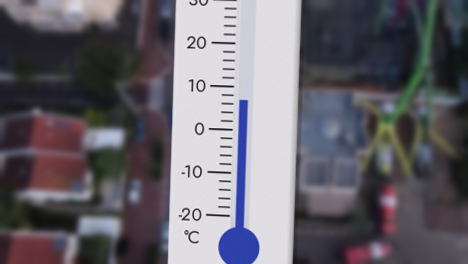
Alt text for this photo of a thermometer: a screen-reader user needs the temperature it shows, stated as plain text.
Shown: 7 °C
